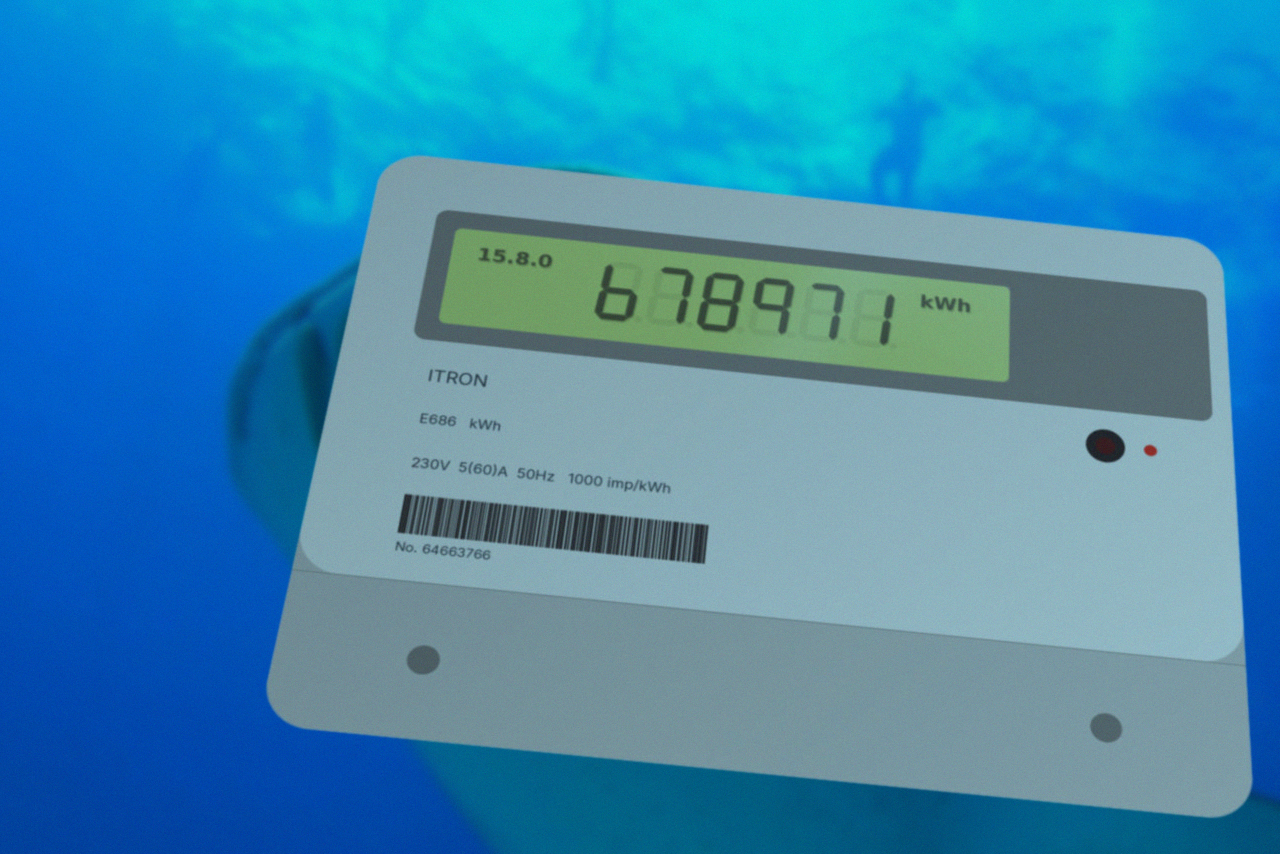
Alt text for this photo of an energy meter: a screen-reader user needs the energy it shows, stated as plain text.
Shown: 678971 kWh
